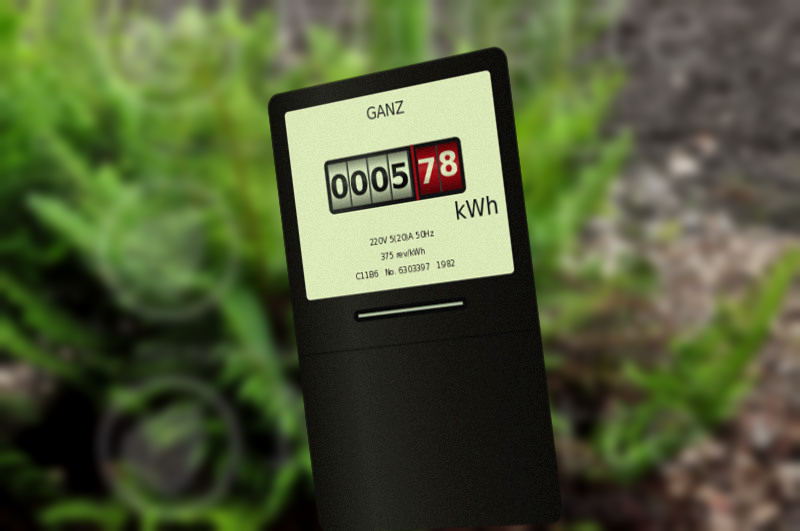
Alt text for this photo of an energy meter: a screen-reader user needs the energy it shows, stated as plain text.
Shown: 5.78 kWh
